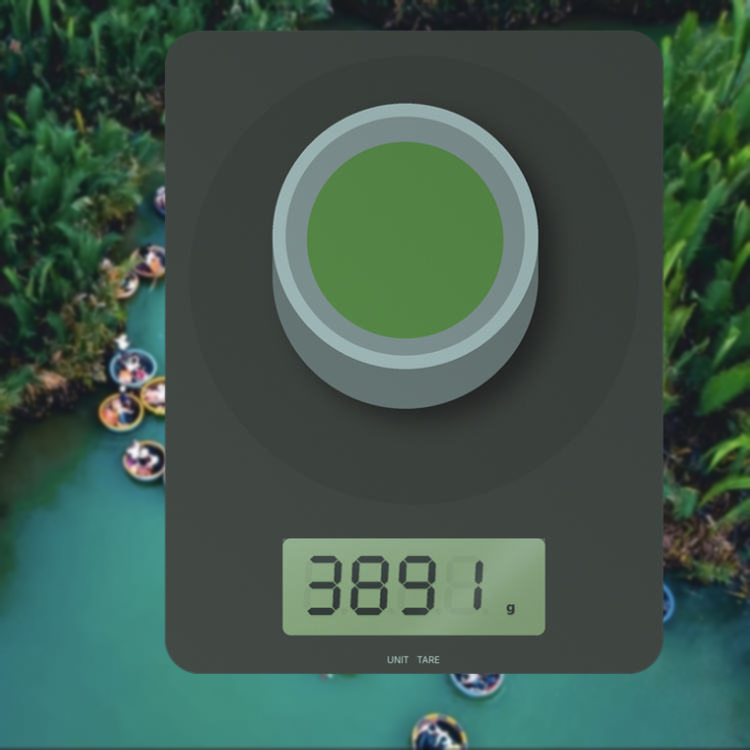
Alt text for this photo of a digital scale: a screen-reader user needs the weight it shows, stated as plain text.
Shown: 3891 g
